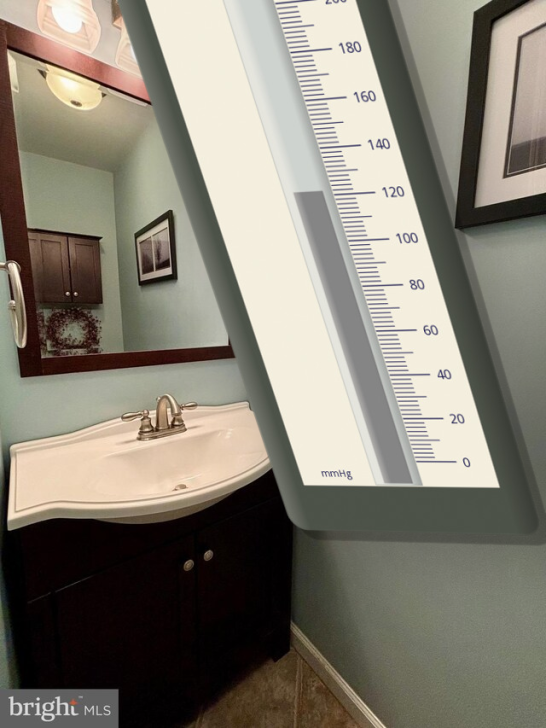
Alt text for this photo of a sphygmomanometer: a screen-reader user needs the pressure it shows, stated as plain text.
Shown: 122 mmHg
